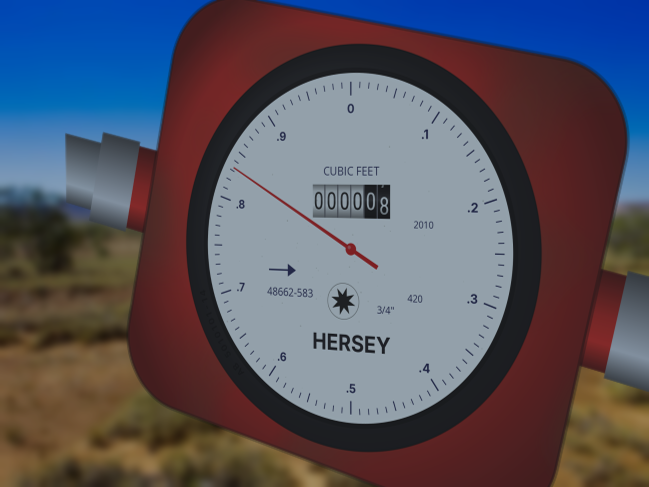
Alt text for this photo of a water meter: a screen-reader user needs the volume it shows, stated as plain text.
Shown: 7.83 ft³
